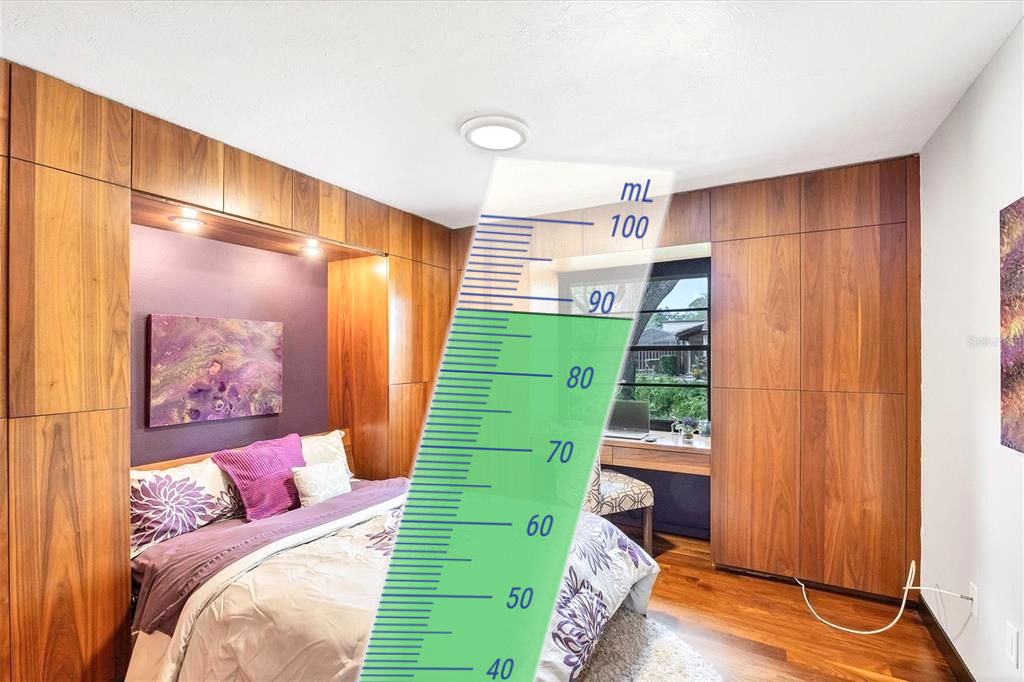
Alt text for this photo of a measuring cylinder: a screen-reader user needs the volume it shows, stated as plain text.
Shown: 88 mL
